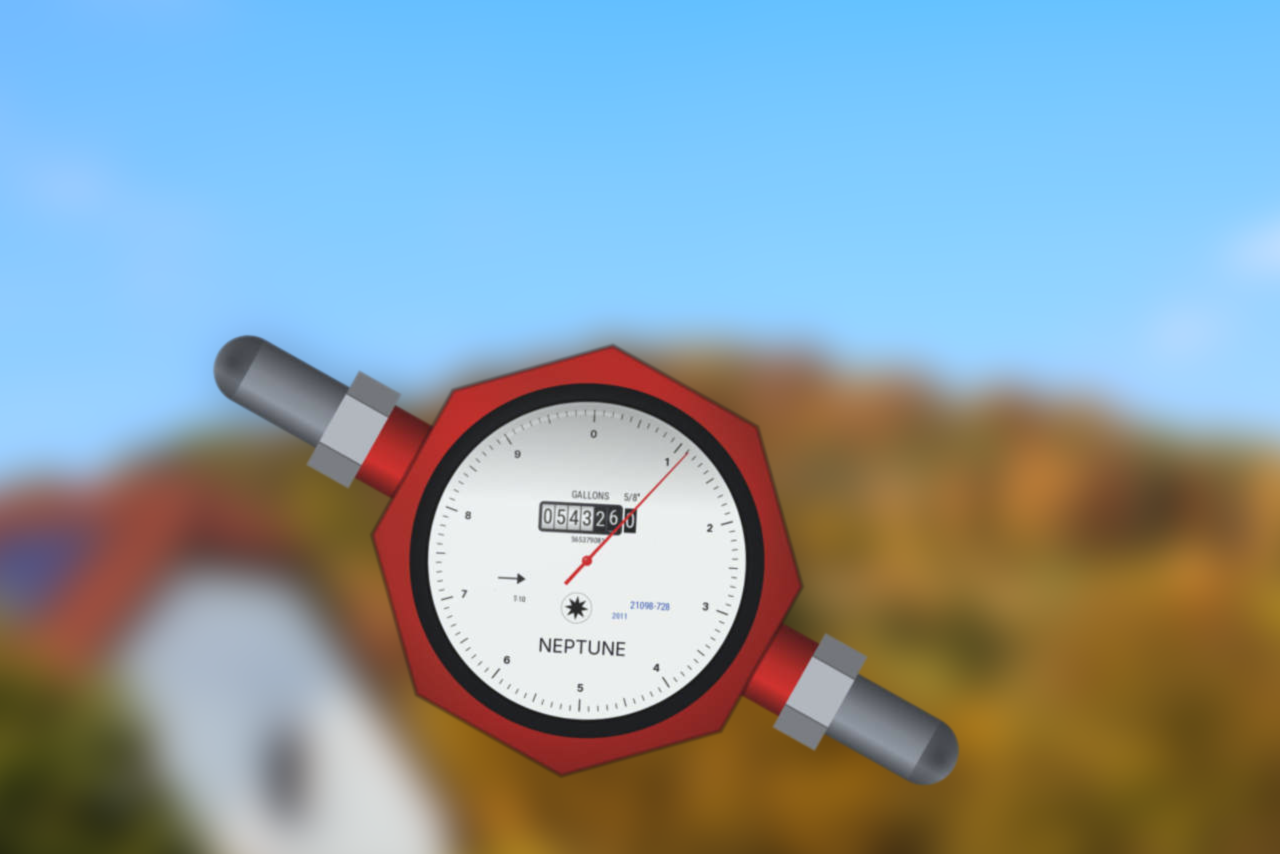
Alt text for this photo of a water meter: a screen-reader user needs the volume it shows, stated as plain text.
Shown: 543261.1 gal
